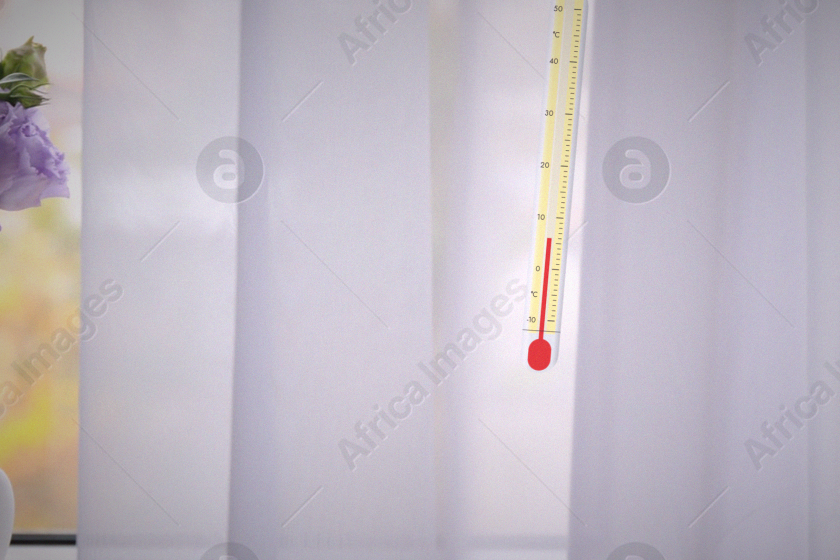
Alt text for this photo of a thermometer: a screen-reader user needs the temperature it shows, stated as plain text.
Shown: 6 °C
